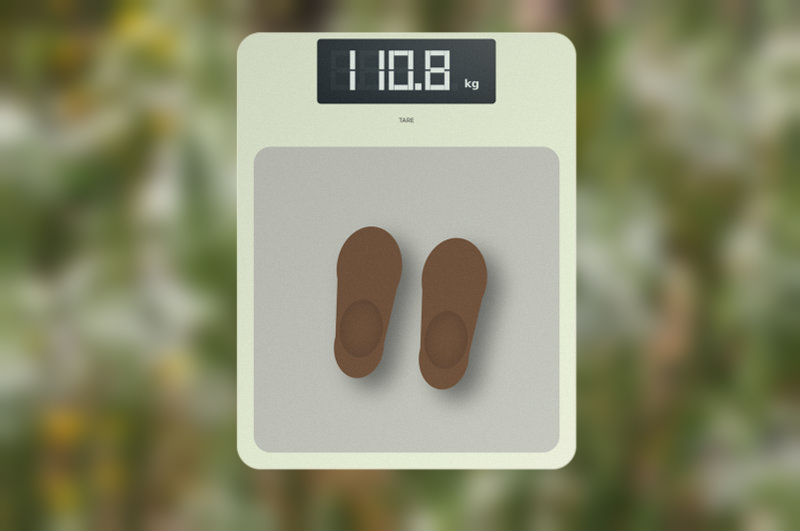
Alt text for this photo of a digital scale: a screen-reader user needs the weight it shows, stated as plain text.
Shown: 110.8 kg
